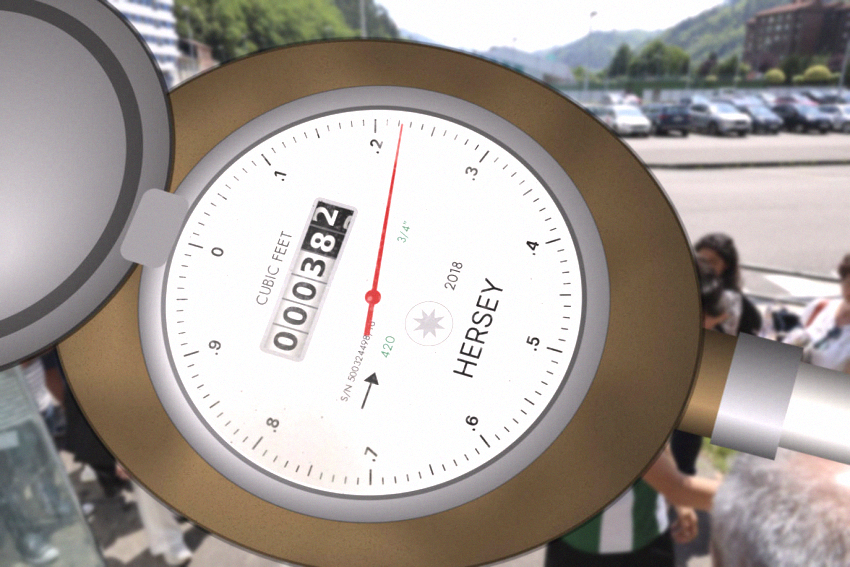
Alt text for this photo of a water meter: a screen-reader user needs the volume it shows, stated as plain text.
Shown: 382.22 ft³
